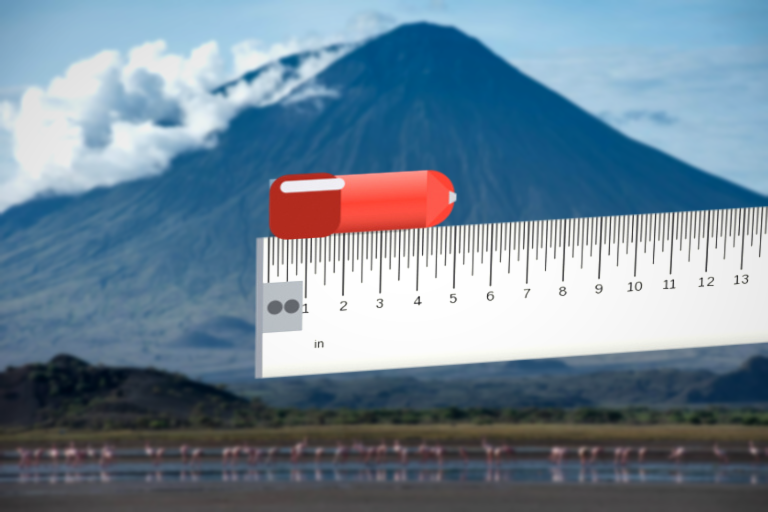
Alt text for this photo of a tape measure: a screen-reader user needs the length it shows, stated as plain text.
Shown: 5 in
